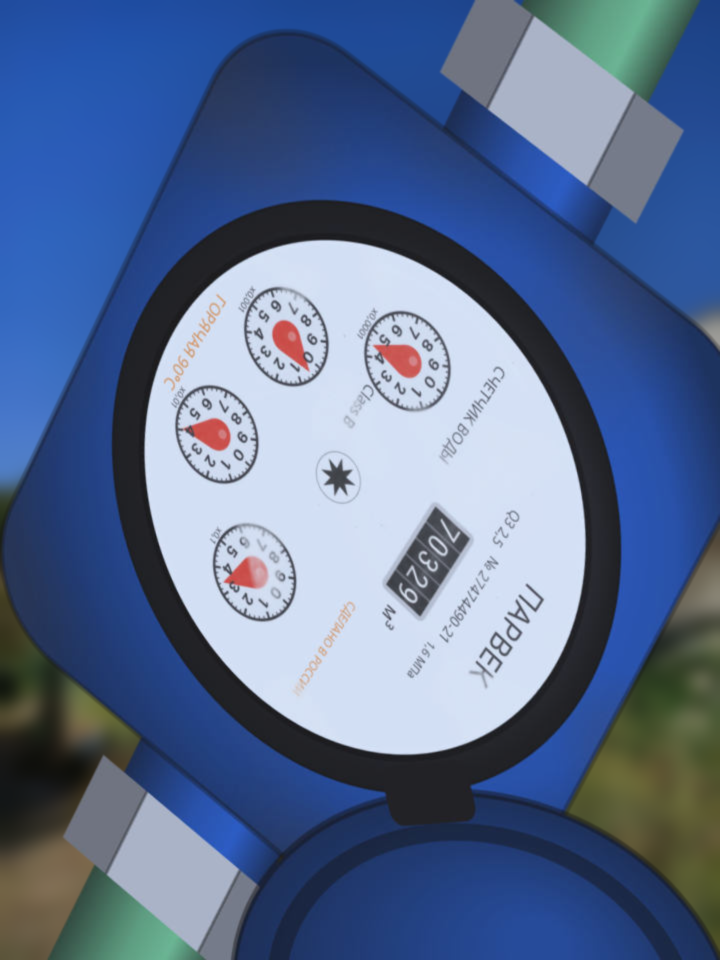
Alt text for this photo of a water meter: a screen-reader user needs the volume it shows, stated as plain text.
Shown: 70329.3404 m³
